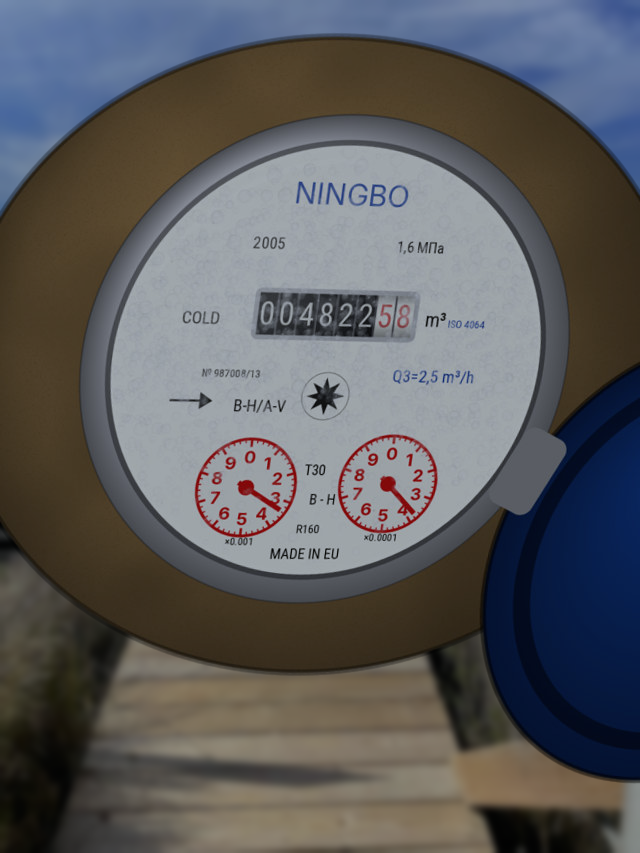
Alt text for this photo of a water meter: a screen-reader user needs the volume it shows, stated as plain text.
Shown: 4822.5833 m³
